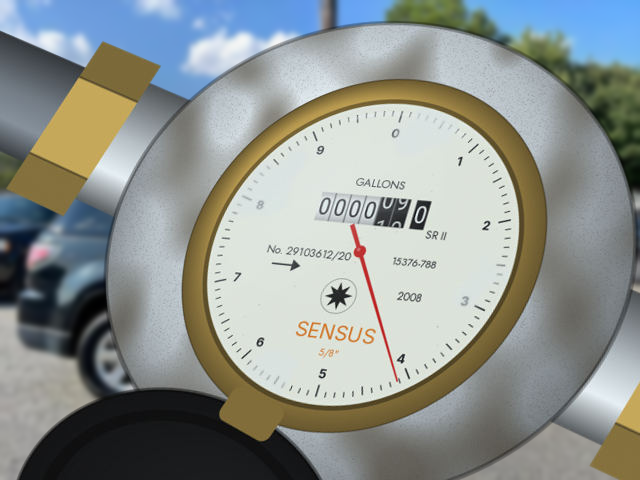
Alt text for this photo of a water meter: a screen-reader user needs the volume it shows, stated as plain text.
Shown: 94.1 gal
